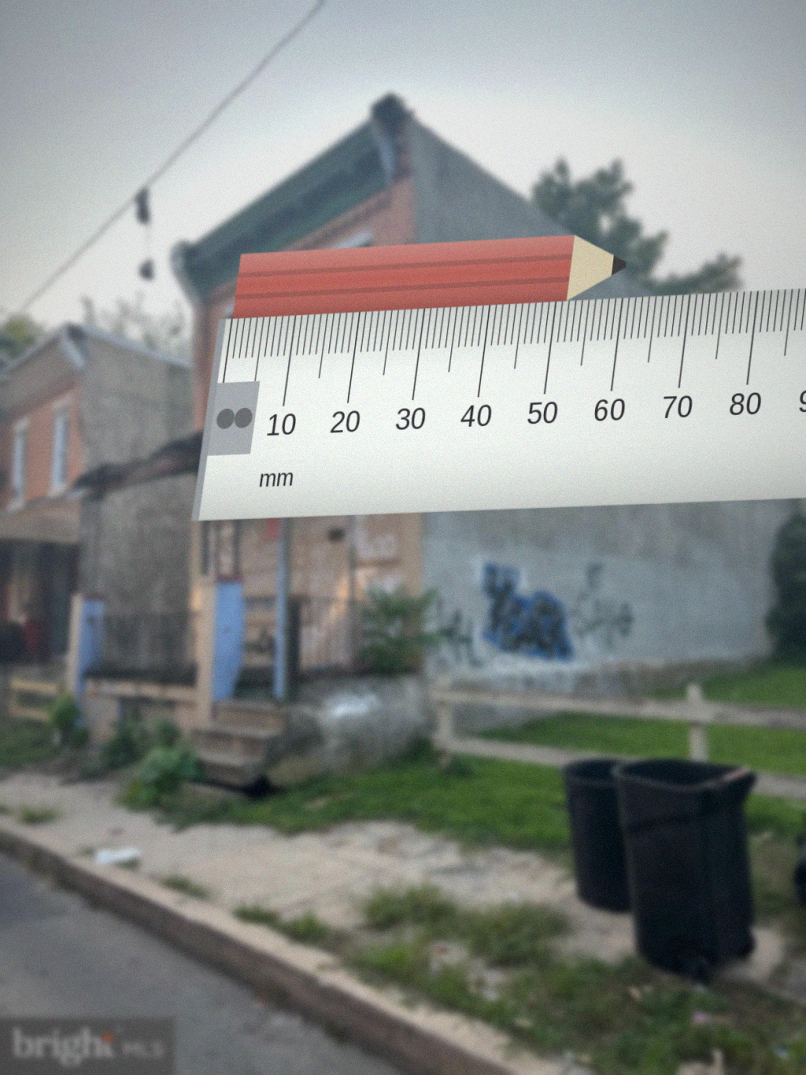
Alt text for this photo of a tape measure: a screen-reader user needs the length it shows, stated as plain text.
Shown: 60 mm
